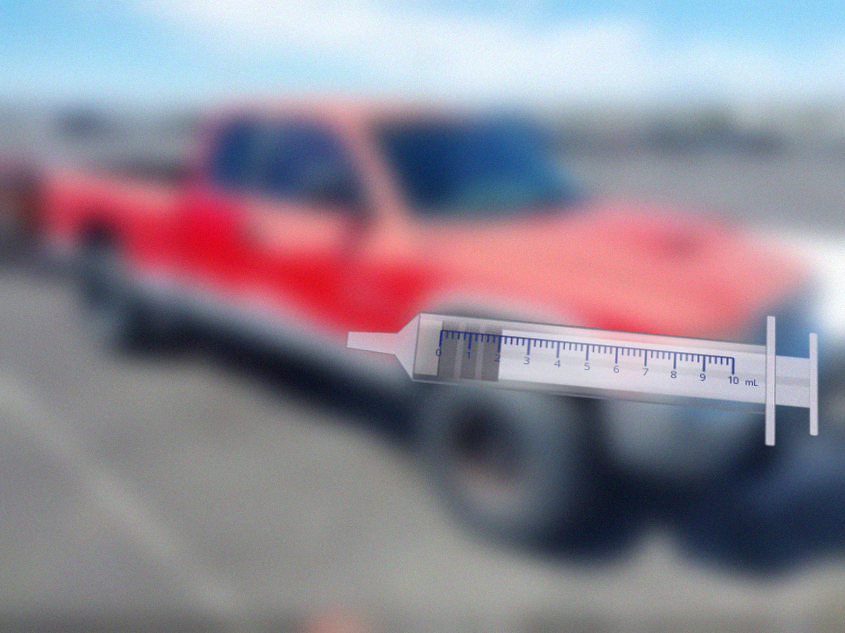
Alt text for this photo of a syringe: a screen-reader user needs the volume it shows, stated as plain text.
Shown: 0 mL
